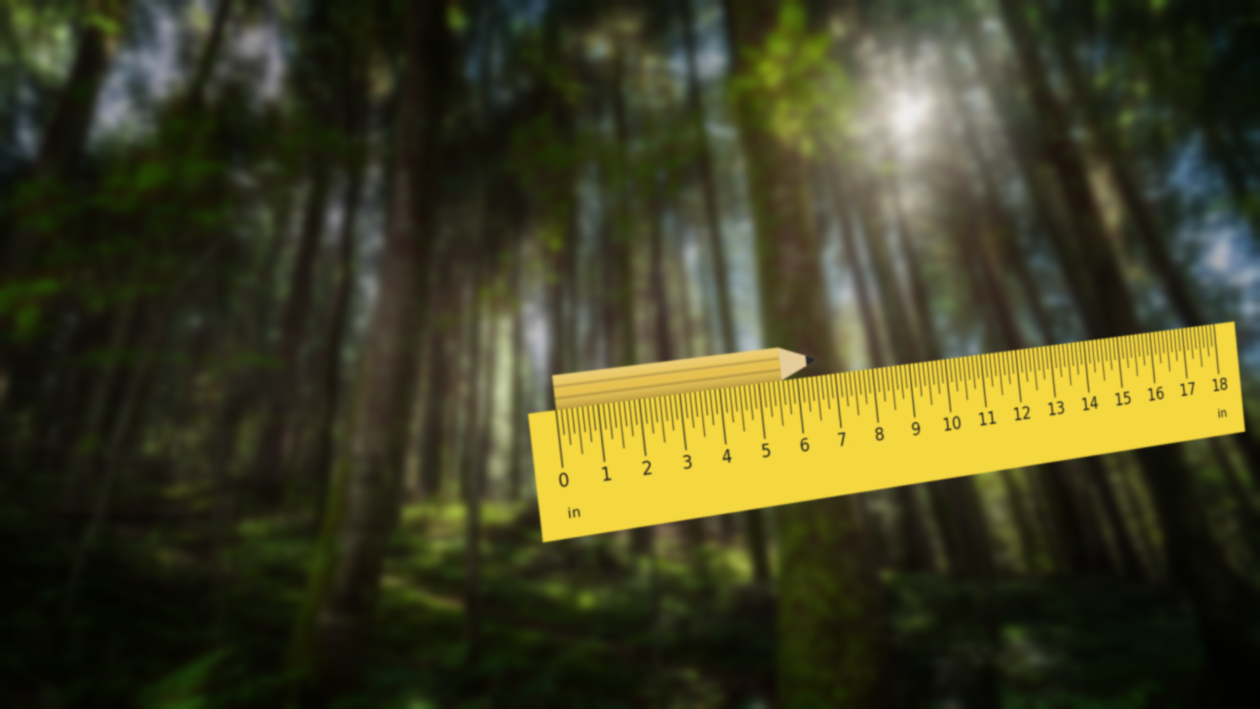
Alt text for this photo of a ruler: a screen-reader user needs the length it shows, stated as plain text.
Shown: 6.5 in
